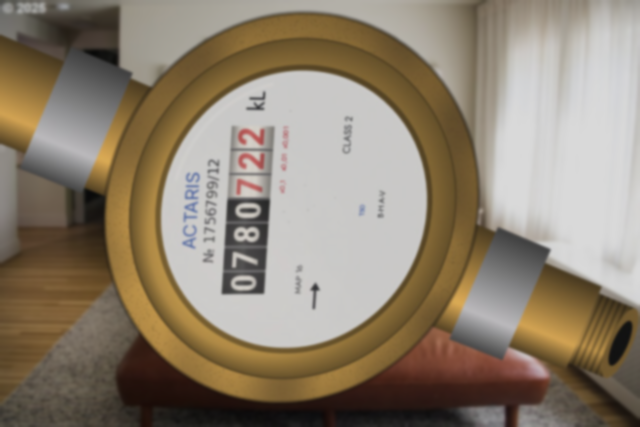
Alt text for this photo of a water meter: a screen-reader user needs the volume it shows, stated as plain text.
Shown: 780.722 kL
